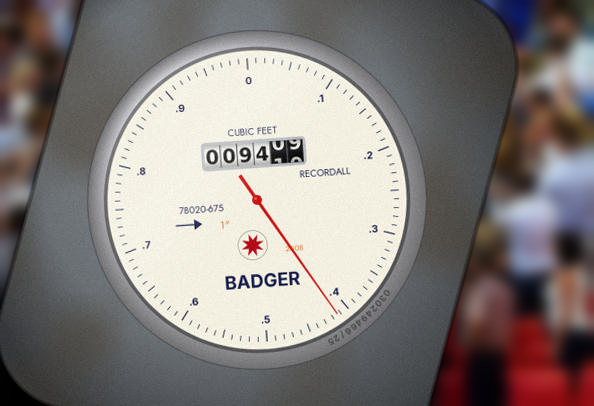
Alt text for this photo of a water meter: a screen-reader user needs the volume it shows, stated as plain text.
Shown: 9409.41 ft³
